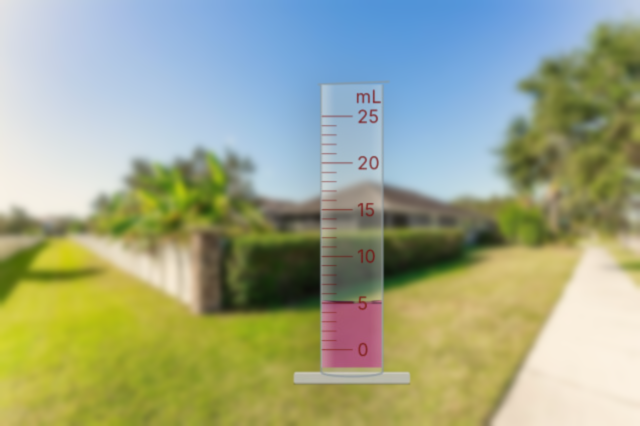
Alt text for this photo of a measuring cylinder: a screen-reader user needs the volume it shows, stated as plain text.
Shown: 5 mL
